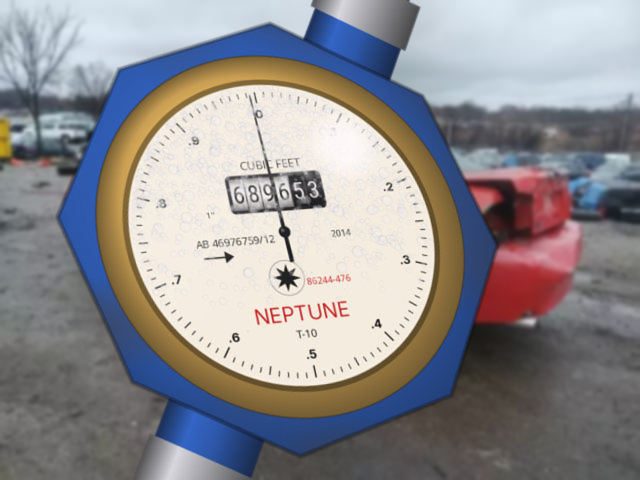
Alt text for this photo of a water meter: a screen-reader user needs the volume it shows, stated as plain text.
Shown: 689652.99 ft³
